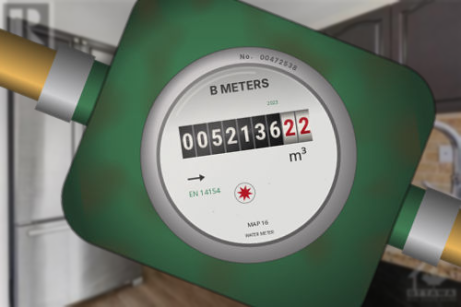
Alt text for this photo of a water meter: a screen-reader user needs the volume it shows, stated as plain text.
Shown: 52136.22 m³
